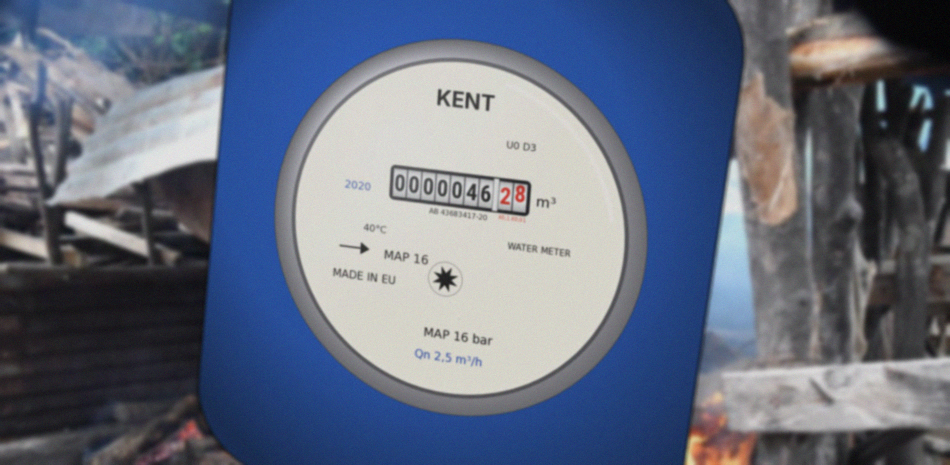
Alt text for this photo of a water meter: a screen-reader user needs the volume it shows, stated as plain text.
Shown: 46.28 m³
